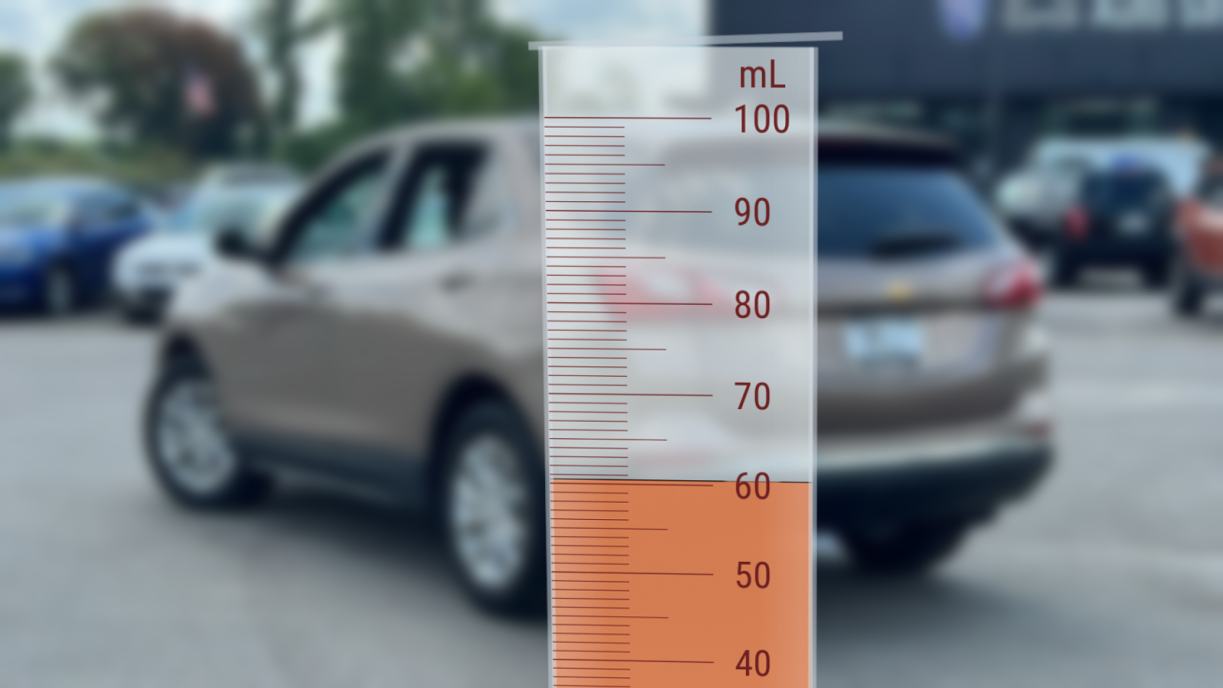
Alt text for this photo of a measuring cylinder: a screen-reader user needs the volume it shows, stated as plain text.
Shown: 60.5 mL
